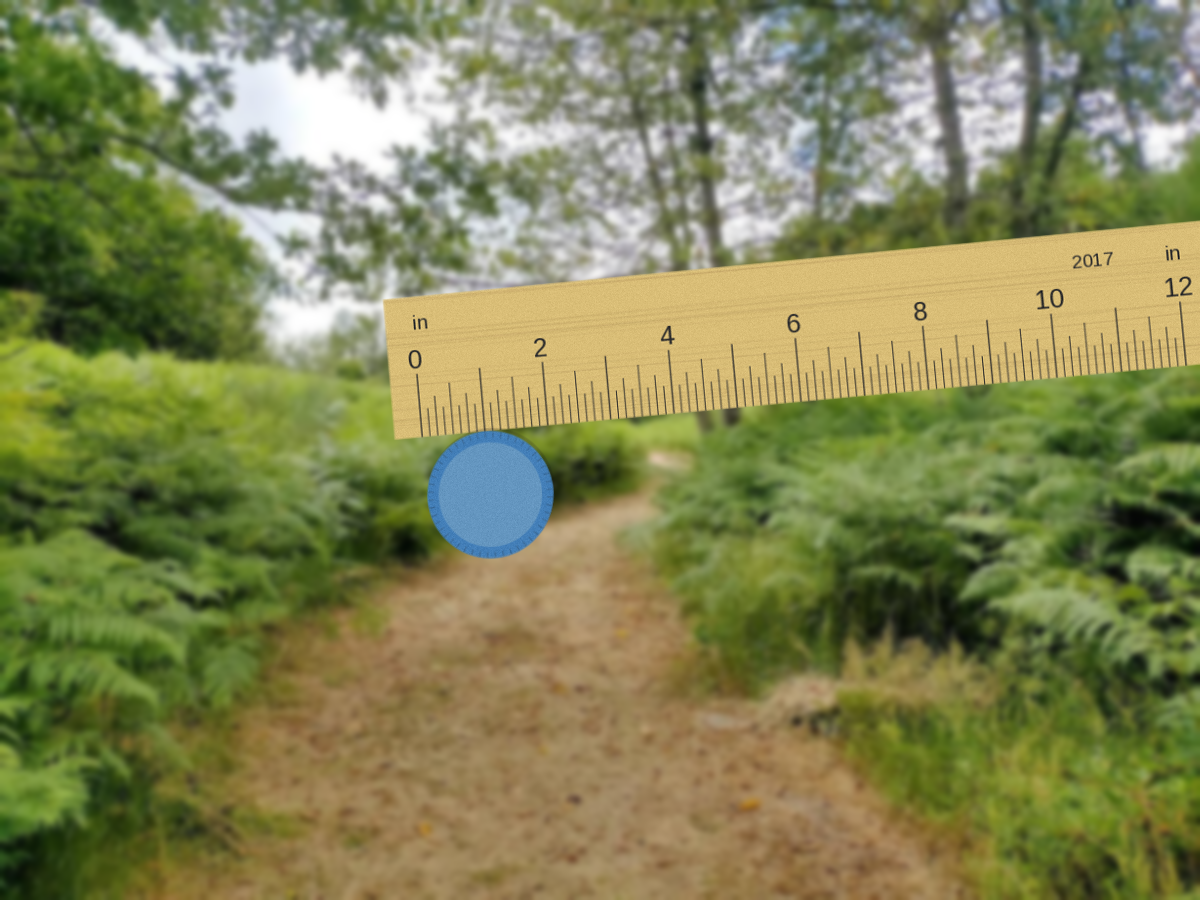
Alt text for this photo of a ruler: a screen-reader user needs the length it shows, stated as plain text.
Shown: 2 in
